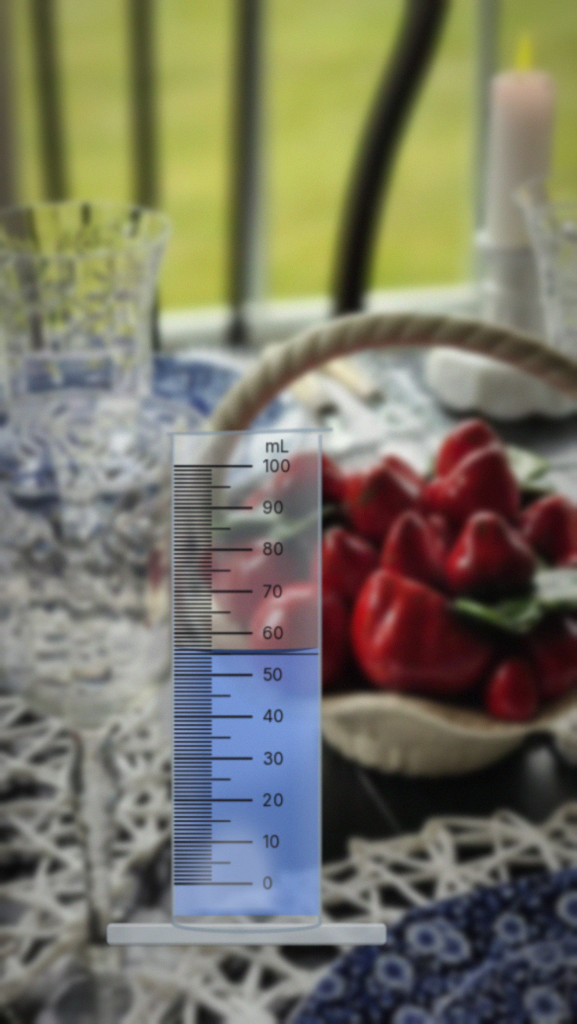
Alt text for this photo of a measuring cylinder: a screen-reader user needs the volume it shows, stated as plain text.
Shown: 55 mL
